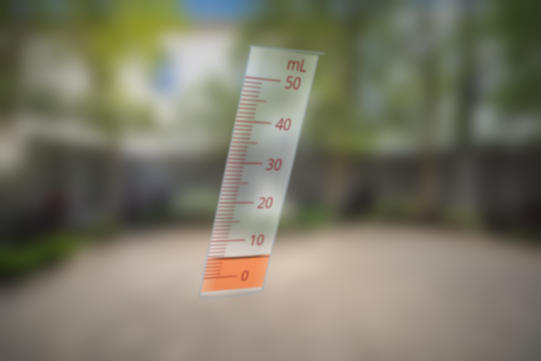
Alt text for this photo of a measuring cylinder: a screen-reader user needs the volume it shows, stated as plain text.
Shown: 5 mL
